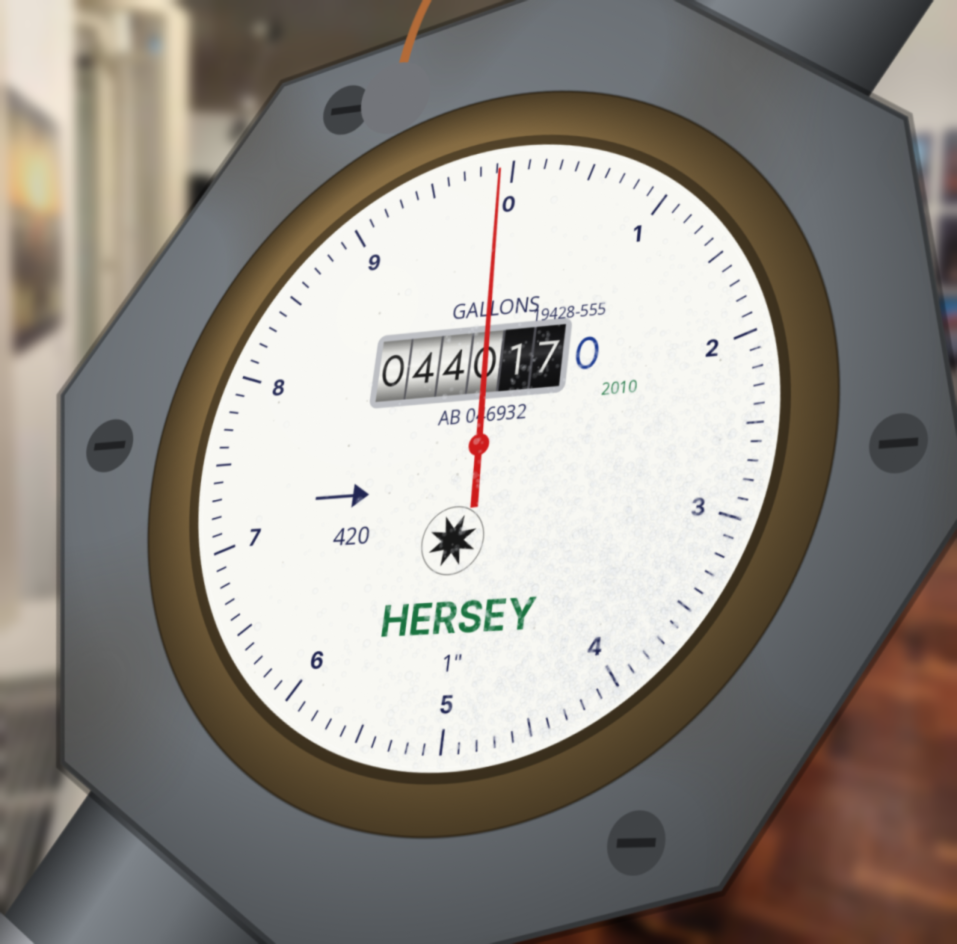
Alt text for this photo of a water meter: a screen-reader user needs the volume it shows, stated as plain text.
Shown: 440169.9 gal
